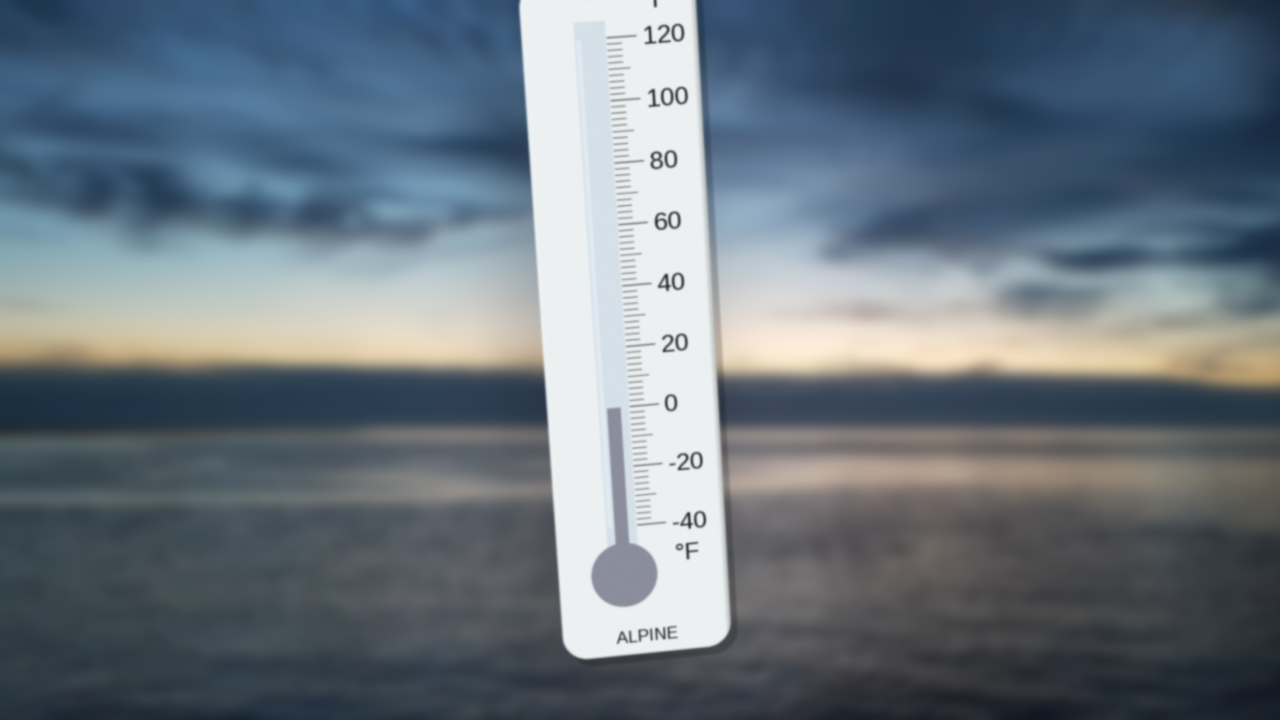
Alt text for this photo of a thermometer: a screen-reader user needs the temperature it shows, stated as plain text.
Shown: 0 °F
